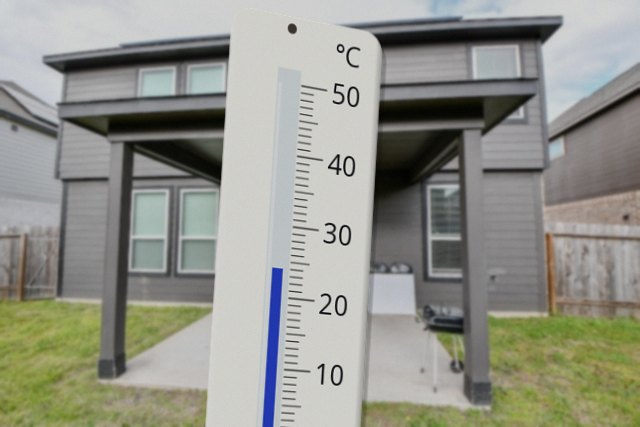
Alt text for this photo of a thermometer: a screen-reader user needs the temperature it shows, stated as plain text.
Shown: 24 °C
